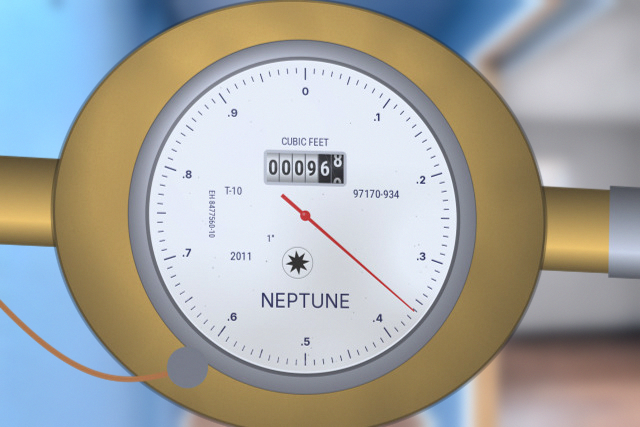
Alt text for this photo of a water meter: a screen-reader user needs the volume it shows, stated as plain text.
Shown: 968.36 ft³
